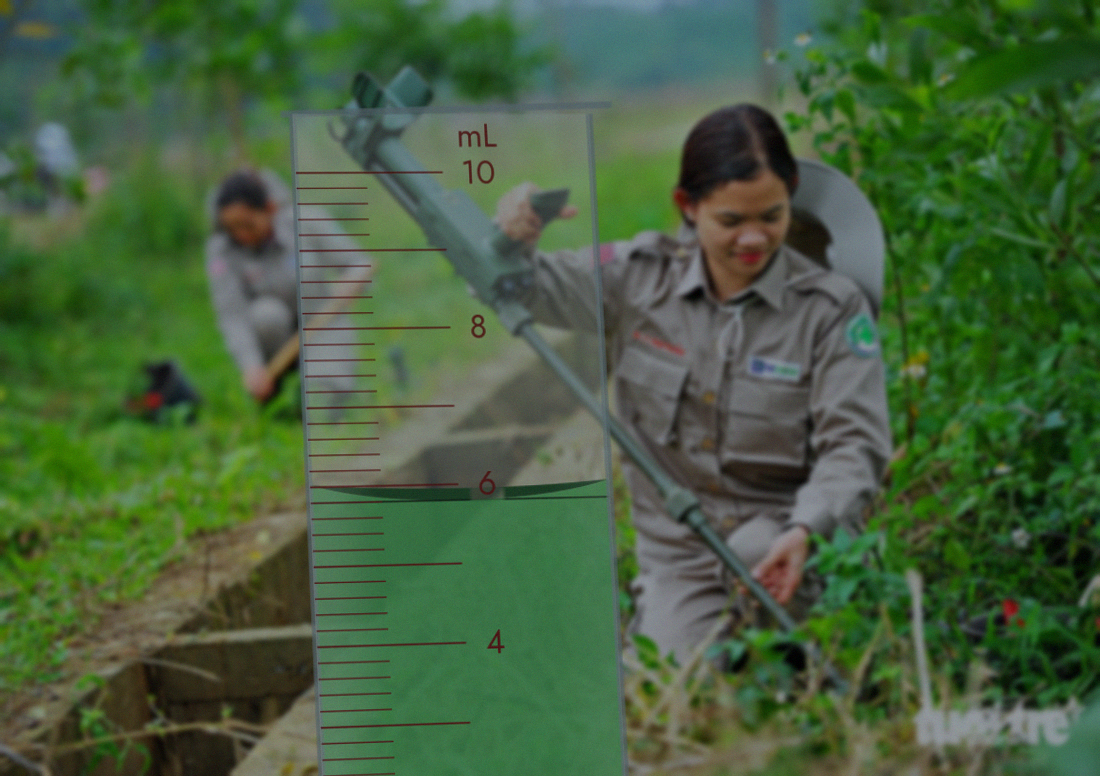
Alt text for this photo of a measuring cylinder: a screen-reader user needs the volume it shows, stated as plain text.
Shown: 5.8 mL
